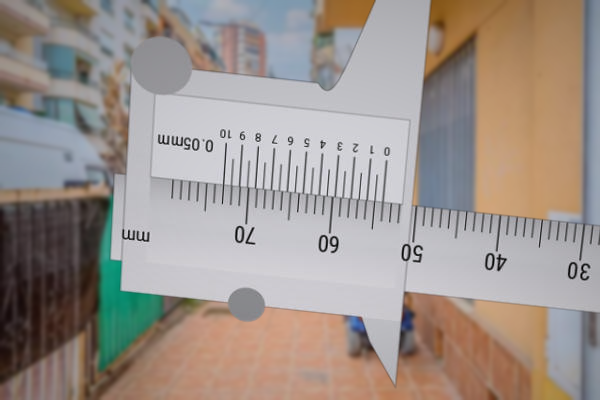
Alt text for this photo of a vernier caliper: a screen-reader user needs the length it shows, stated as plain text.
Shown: 54.0 mm
